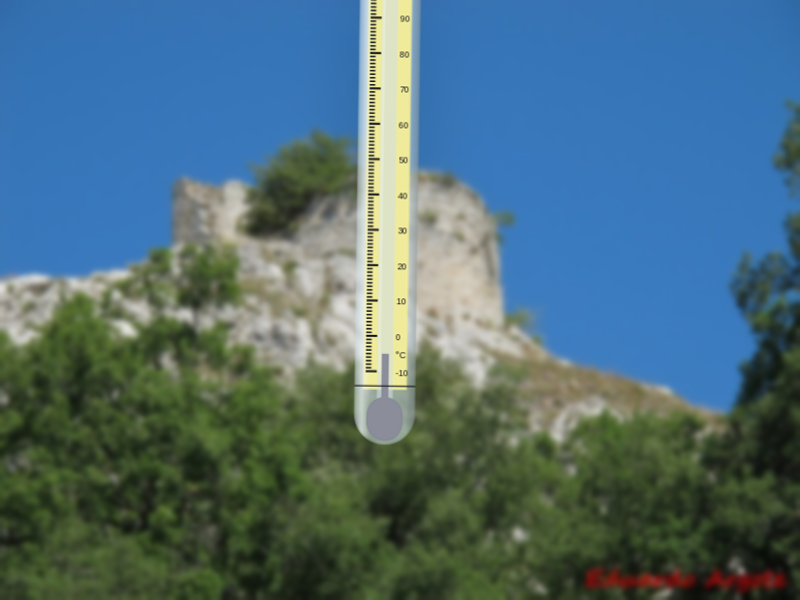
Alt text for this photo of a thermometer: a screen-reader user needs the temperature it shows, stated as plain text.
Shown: -5 °C
